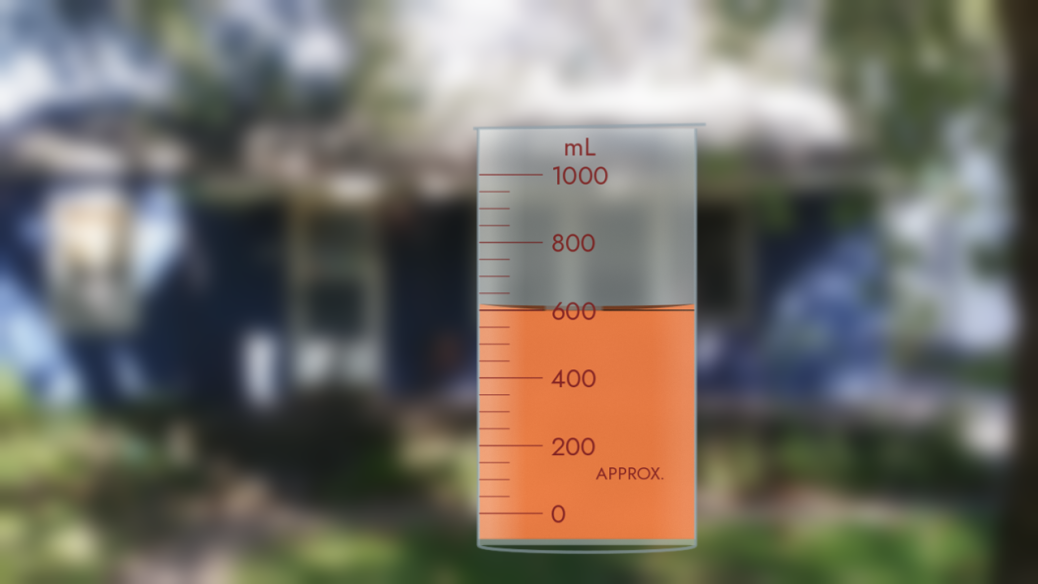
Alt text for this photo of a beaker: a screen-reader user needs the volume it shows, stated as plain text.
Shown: 600 mL
